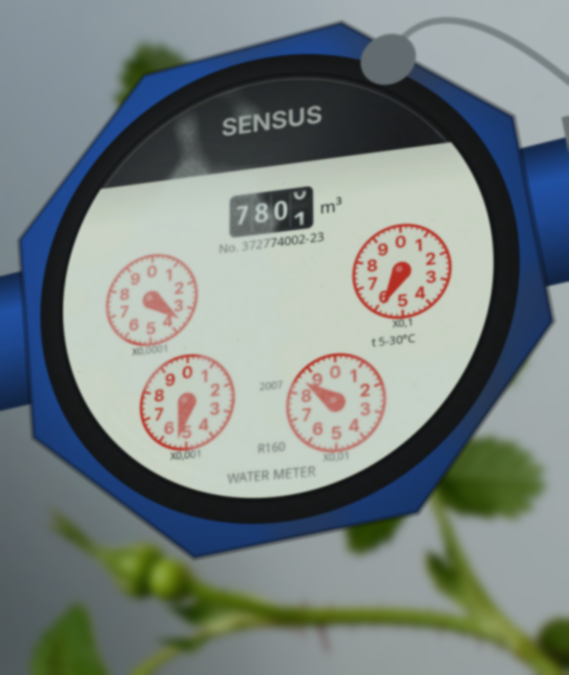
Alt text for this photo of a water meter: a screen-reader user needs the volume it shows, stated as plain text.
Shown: 7800.5853 m³
